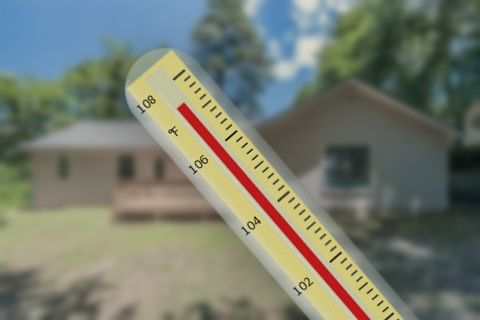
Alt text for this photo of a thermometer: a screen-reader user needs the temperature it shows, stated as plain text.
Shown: 107.4 °F
